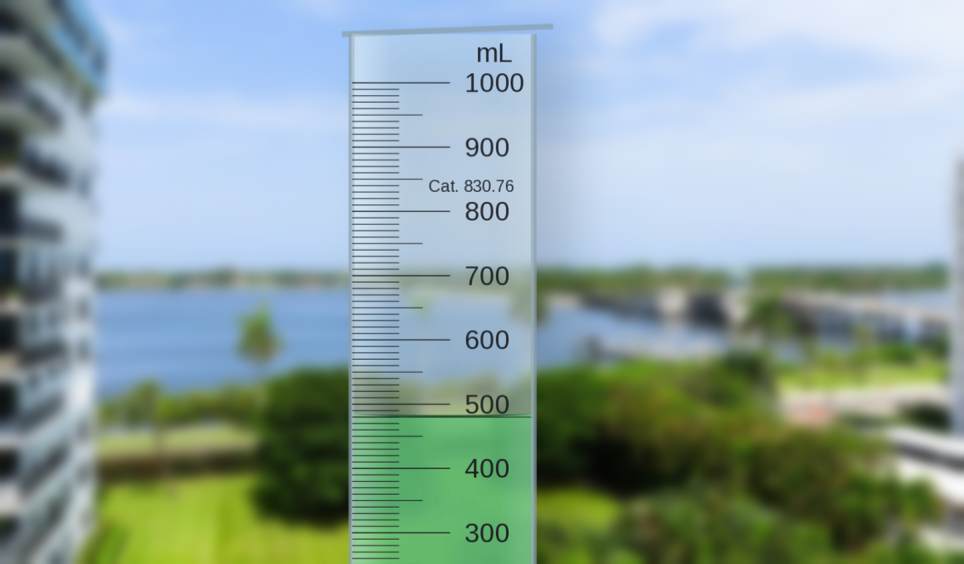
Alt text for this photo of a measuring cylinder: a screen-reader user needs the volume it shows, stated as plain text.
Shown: 480 mL
